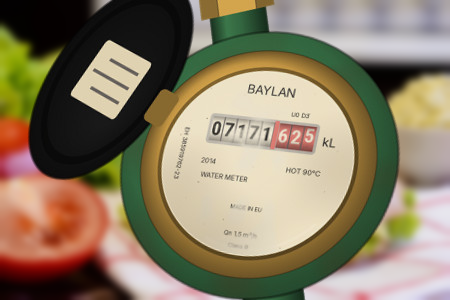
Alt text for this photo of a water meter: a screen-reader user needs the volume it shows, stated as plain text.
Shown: 7171.625 kL
